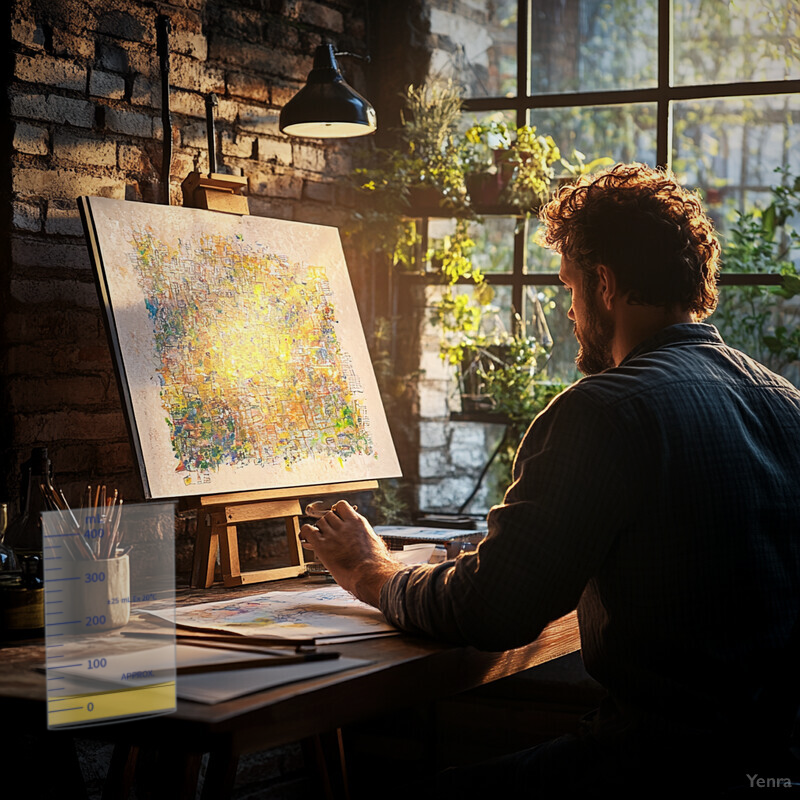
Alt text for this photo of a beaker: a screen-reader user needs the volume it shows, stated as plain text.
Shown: 25 mL
